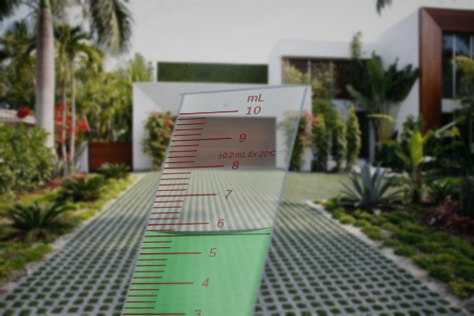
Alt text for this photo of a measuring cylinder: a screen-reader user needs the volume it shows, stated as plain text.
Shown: 5.6 mL
